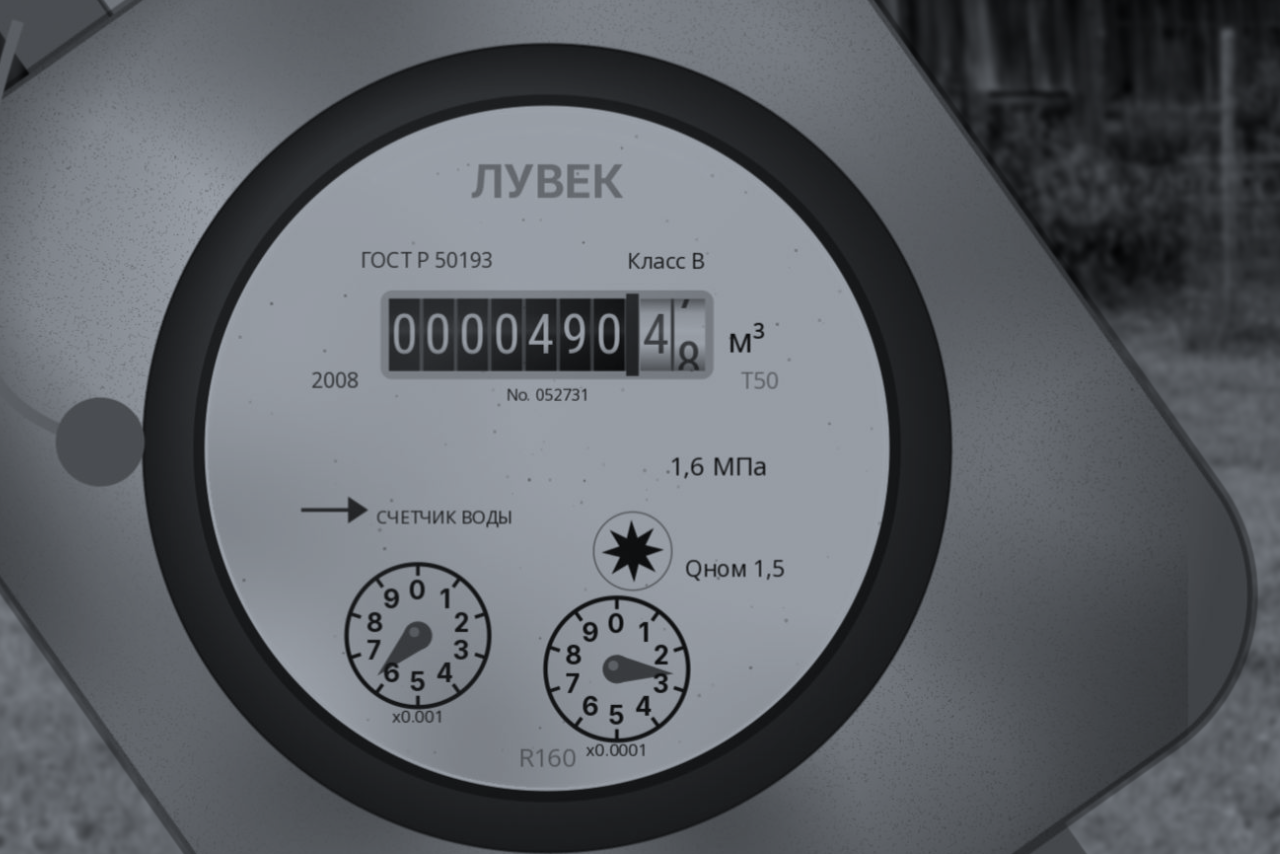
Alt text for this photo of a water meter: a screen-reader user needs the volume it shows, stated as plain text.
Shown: 490.4762 m³
